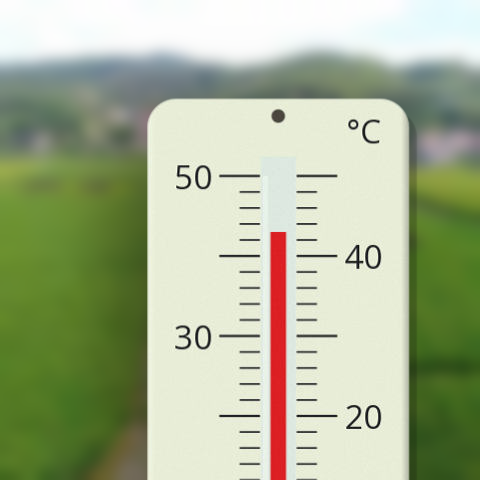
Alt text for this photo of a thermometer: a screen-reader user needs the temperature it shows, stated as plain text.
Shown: 43 °C
